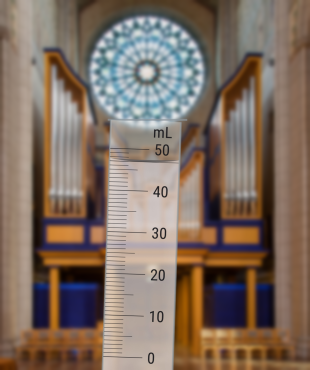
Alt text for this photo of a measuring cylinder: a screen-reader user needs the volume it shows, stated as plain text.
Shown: 47 mL
